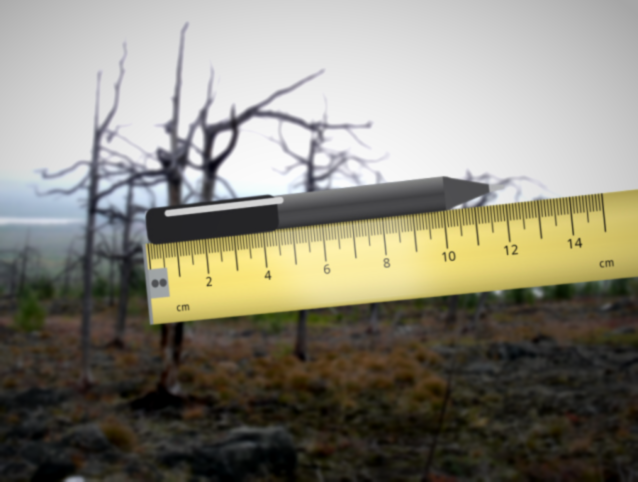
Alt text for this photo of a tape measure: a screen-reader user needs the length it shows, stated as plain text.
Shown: 12 cm
